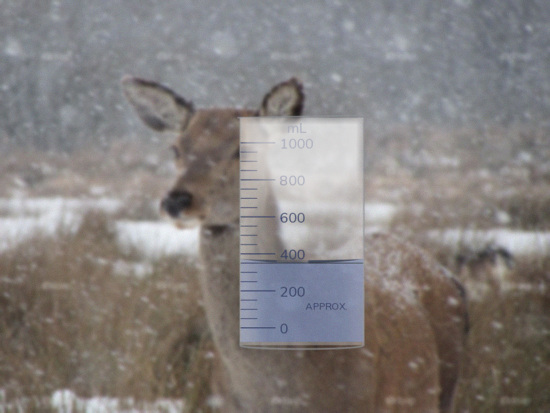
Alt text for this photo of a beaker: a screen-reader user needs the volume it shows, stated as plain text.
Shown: 350 mL
